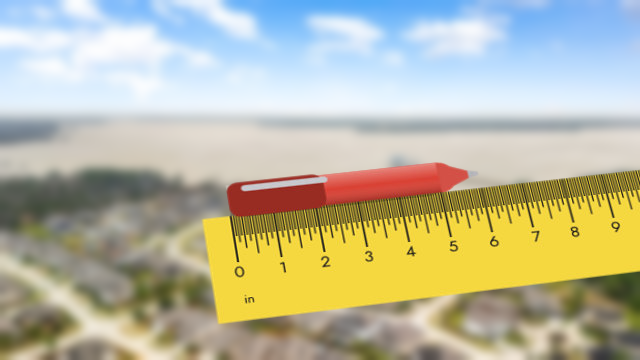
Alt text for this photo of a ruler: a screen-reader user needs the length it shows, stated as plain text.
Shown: 6 in
